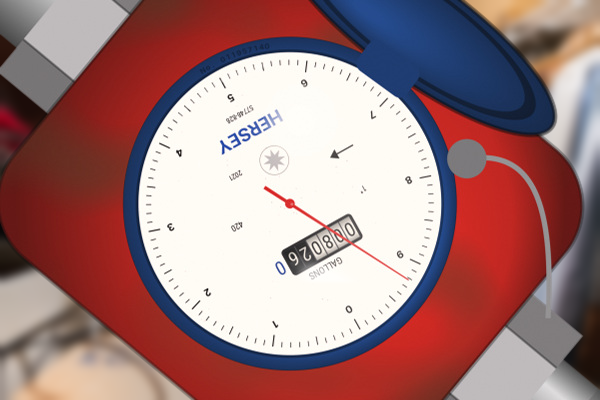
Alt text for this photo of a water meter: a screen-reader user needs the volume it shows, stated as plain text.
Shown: 80259.2 gal
